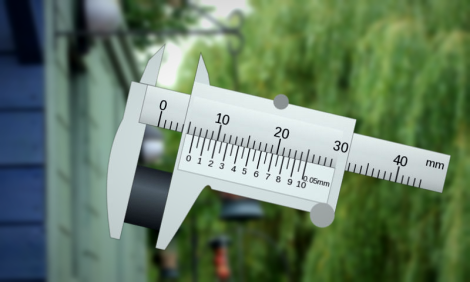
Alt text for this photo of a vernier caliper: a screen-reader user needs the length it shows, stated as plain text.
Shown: 6.0 mm
